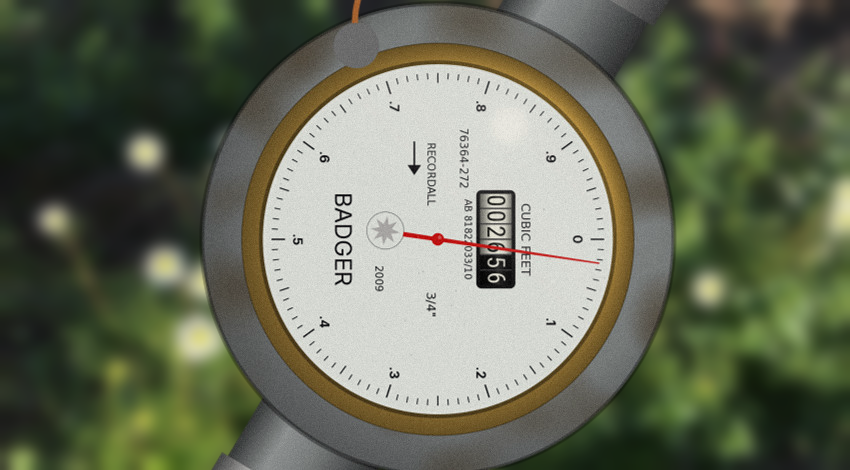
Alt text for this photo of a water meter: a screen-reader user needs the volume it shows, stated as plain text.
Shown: 2656.02 ft³
